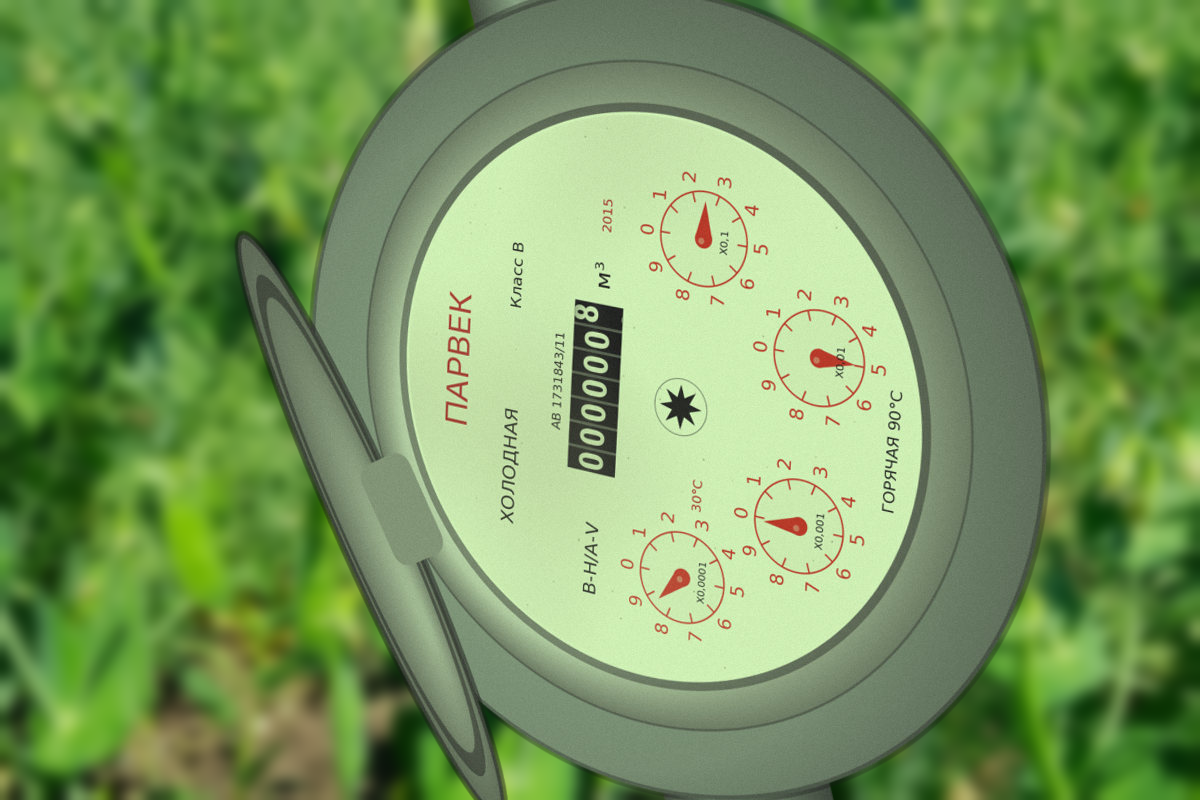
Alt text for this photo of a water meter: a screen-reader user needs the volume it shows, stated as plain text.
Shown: 8.2498 m³
